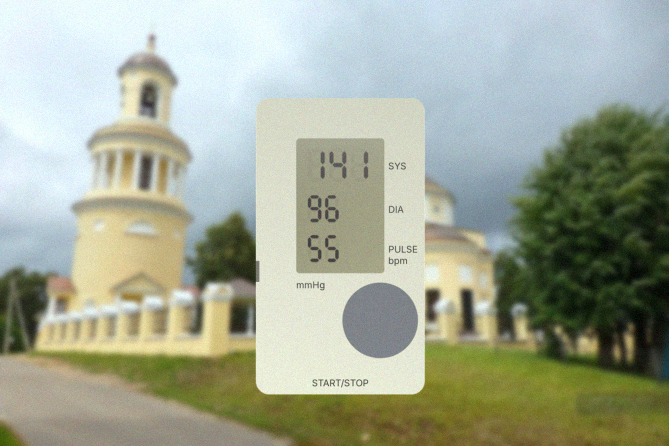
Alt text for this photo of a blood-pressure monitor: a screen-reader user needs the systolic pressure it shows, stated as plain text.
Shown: 141 mmHg
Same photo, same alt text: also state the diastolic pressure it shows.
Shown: 96 mmHg
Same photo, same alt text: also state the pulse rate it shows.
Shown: 55 bpm
